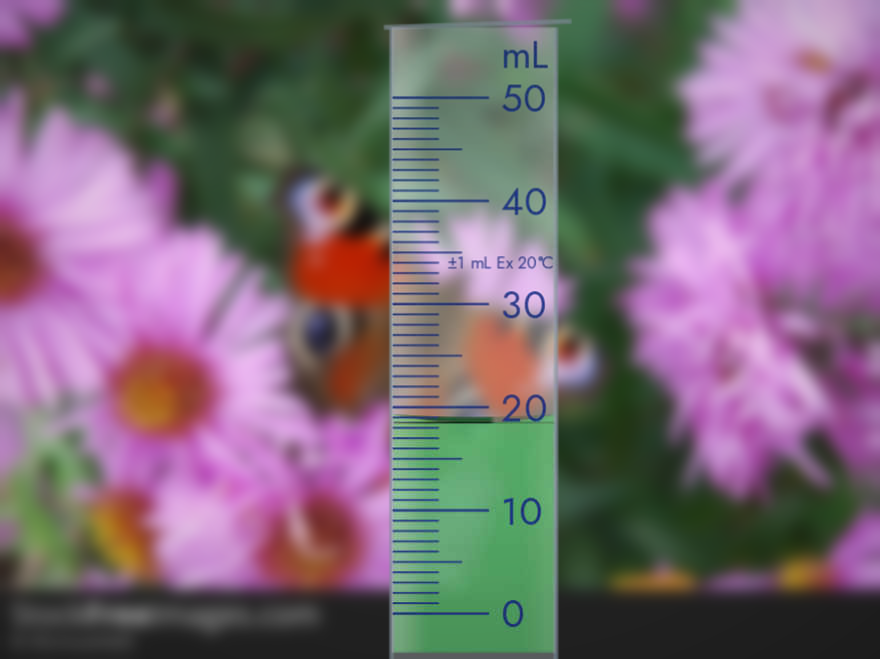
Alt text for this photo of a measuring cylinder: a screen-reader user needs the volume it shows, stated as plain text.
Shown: 18.5 mL
